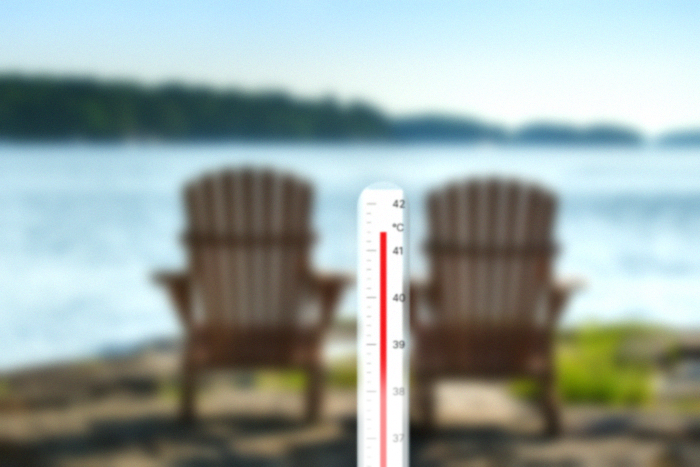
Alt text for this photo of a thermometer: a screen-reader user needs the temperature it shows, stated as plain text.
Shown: 41.4 °C
